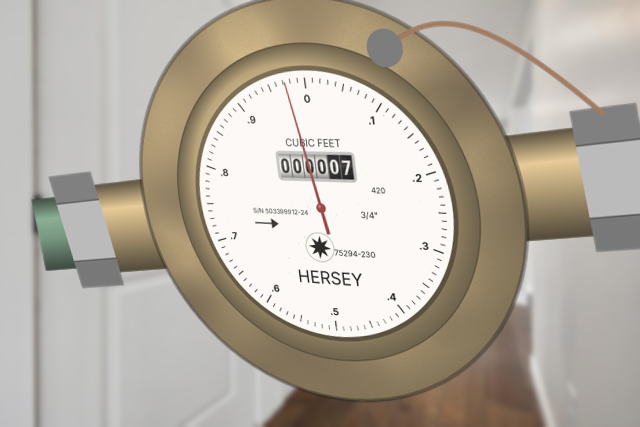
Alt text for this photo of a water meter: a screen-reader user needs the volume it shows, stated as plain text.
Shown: 6.97 ft³
